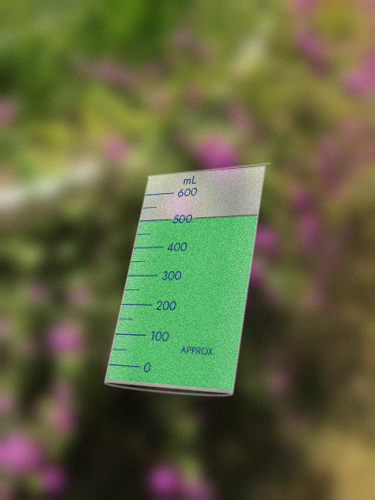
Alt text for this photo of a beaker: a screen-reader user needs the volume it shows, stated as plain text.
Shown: 500 mL
